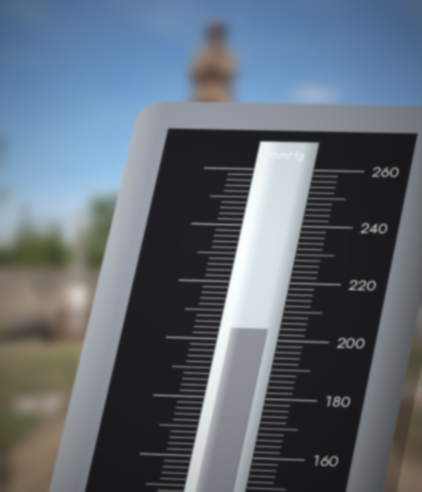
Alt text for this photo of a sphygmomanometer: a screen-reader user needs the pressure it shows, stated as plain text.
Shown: 204 mmHg
